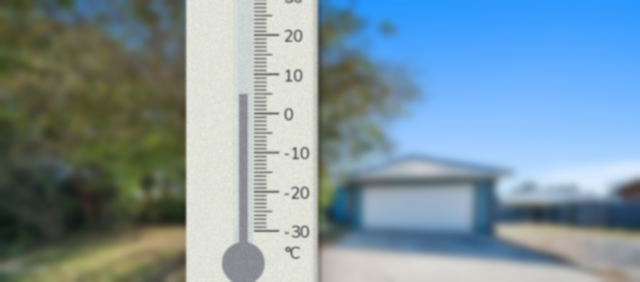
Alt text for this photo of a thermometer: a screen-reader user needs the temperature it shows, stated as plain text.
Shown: 5 °C
